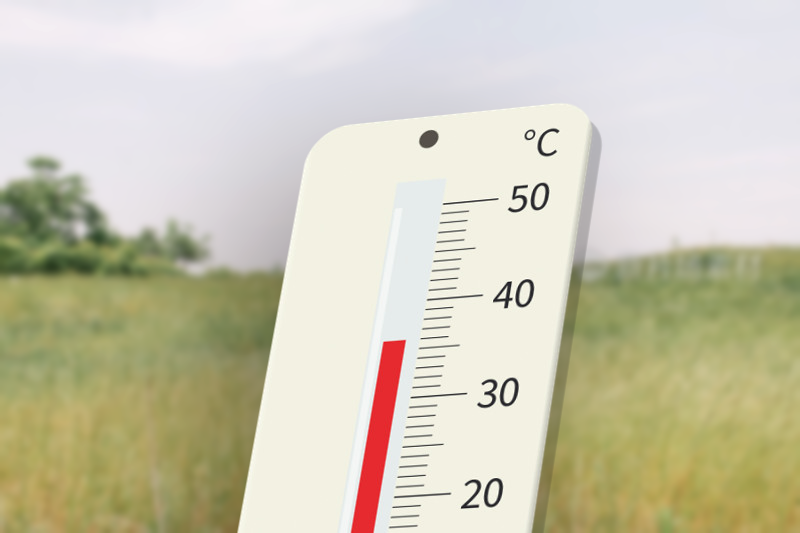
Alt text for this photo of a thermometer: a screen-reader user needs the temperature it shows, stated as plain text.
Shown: 36 °C
